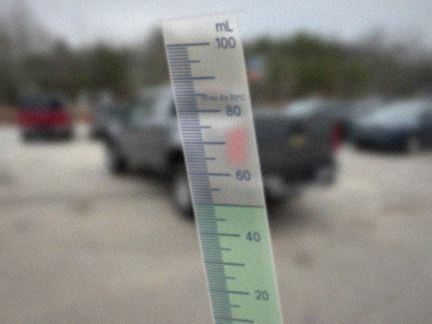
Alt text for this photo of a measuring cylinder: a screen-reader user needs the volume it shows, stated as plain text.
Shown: 50 mL
